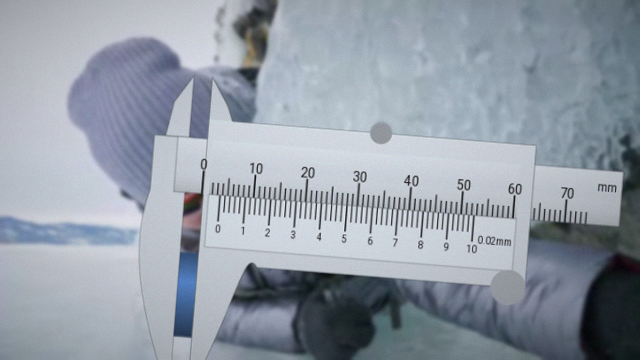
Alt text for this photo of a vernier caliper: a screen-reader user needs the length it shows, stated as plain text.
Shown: 3.5 mm
